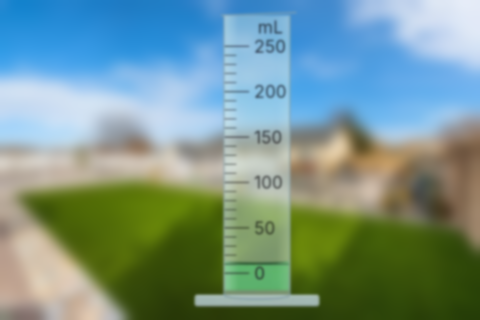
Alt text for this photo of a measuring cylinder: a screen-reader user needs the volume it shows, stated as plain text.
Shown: 10 mL
